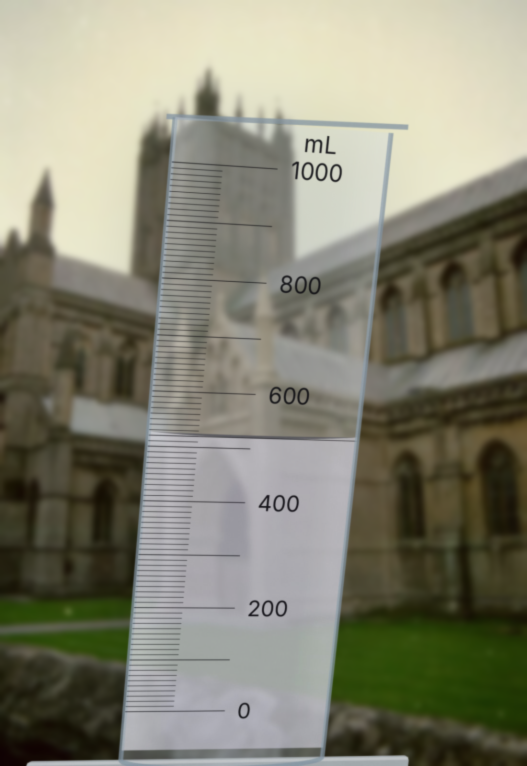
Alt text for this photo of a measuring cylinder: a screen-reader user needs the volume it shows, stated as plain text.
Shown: 520 mL
